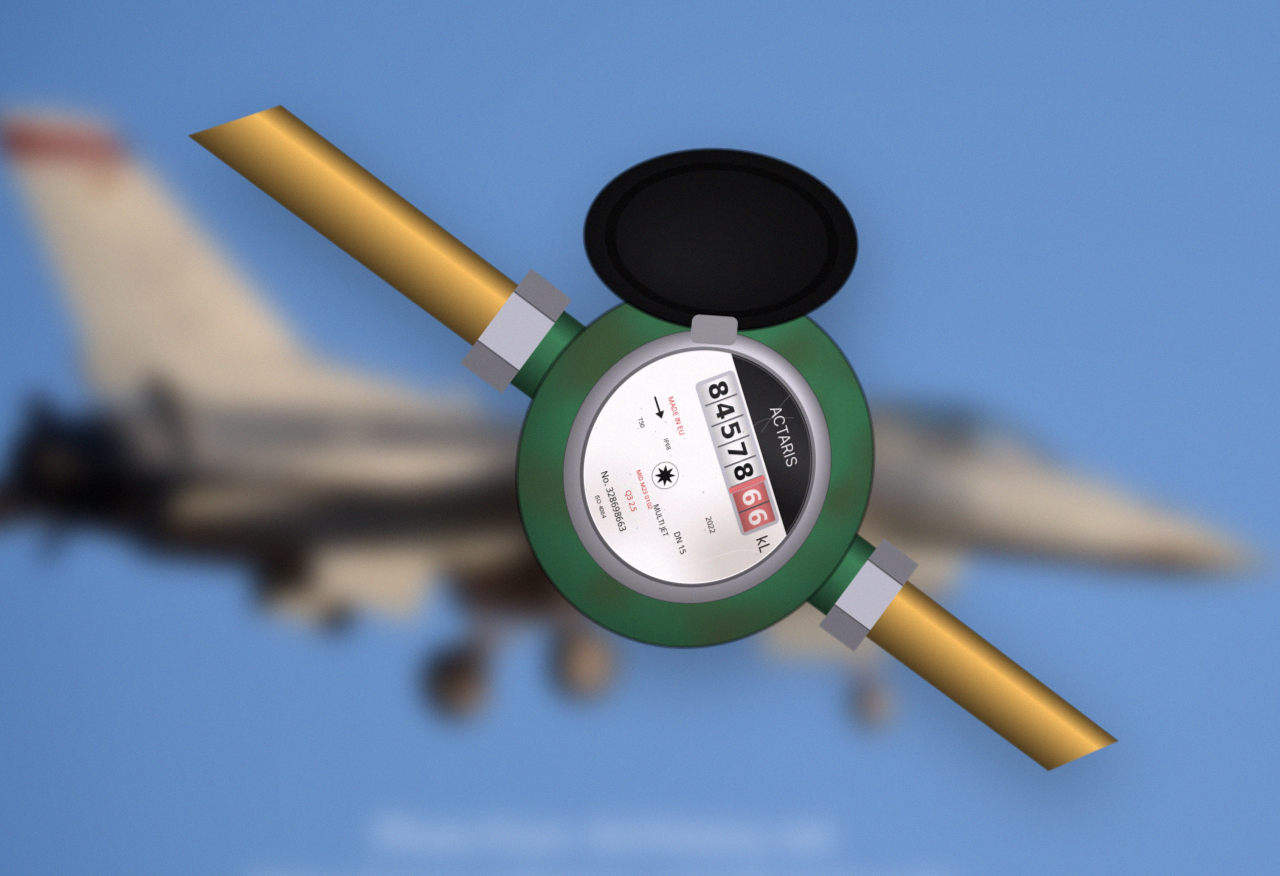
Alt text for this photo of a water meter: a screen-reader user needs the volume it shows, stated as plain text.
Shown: 84578.66 kL
